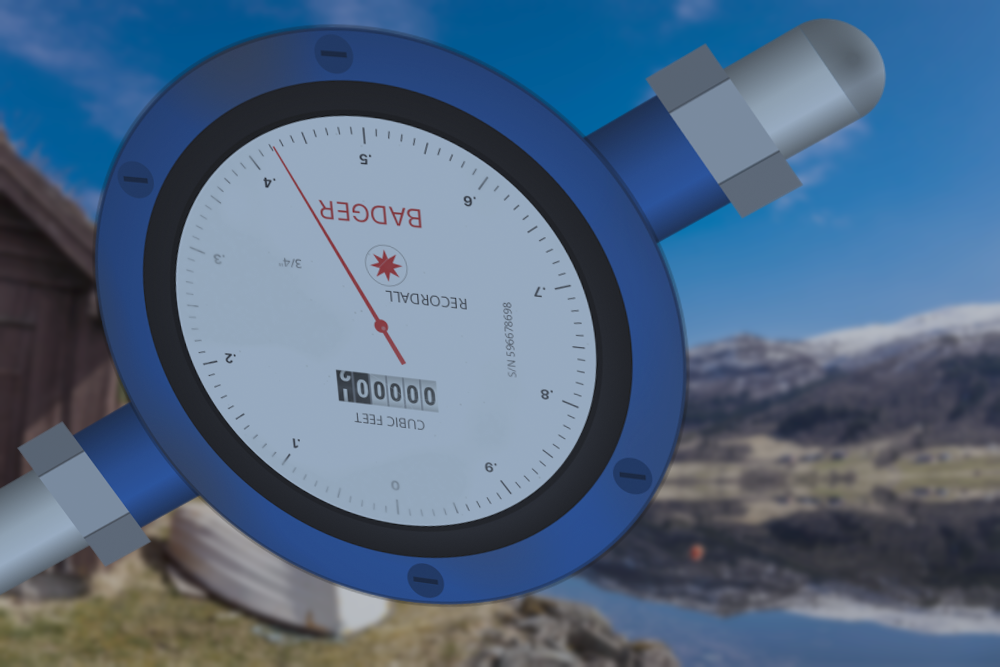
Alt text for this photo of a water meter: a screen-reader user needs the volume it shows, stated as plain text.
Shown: 1.42 ft³
